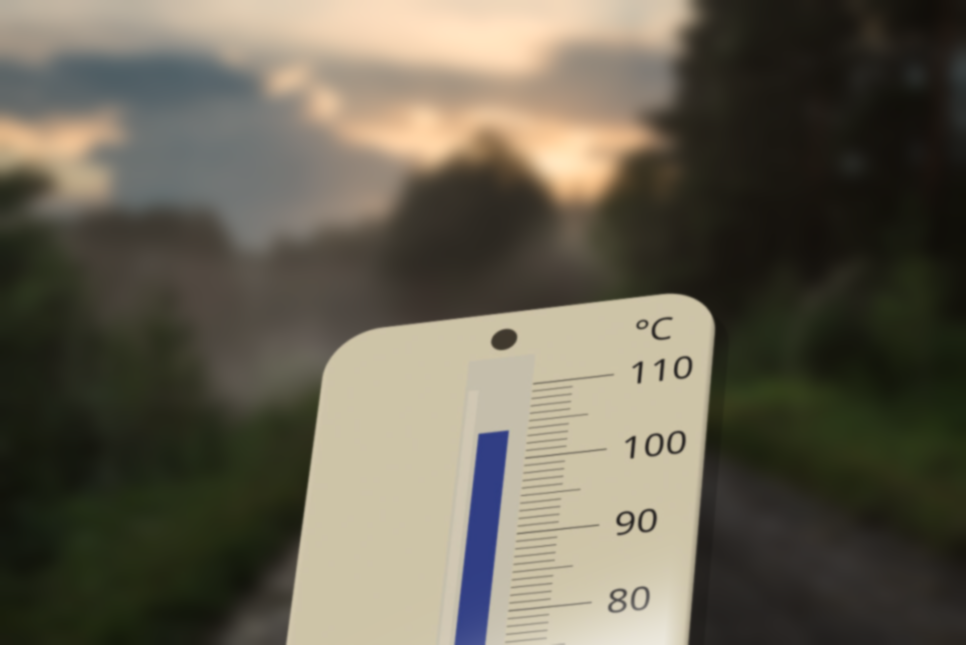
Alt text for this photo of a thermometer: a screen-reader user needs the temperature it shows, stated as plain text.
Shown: 104 °C
